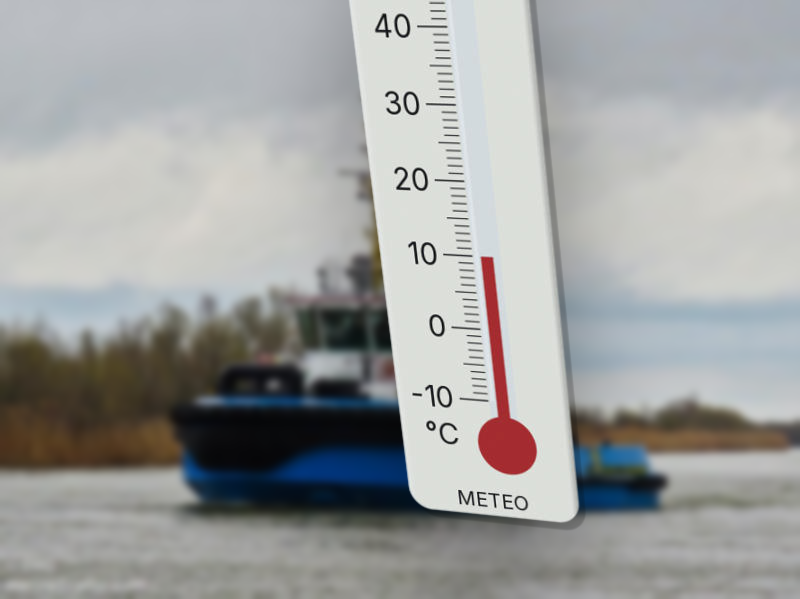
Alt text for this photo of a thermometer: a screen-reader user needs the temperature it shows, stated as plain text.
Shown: 10 °C
